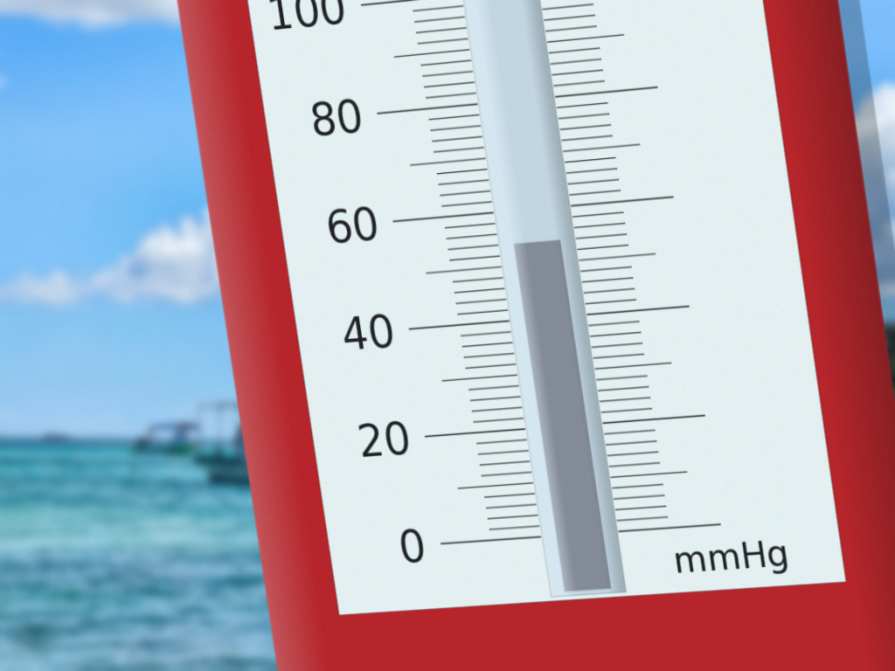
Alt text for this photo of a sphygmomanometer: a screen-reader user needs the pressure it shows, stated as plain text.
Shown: 54 mmHg
